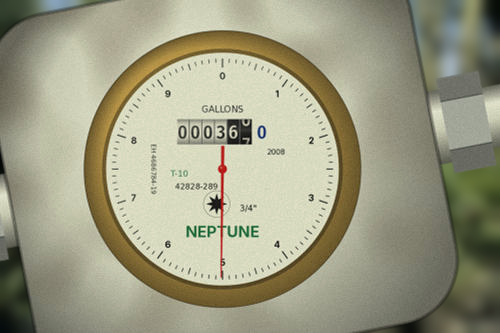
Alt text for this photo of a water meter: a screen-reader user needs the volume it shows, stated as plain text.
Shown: 3665.0 gal
